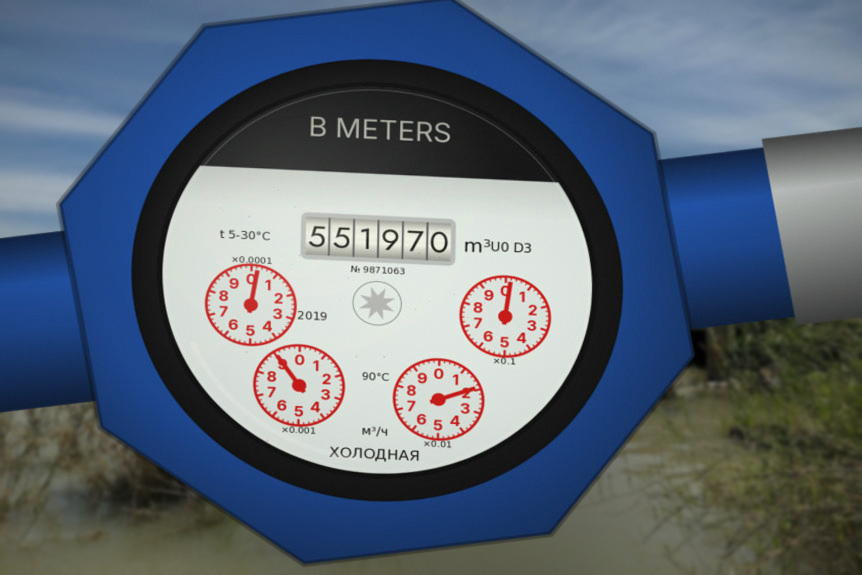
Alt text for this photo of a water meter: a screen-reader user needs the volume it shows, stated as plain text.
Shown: 551970.0190 m³
